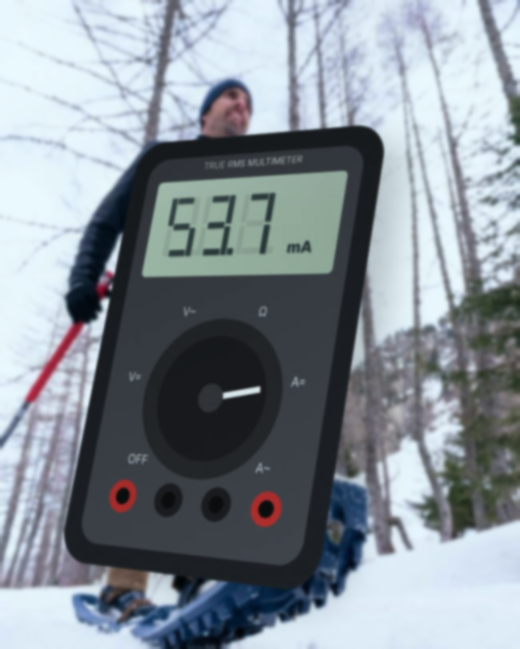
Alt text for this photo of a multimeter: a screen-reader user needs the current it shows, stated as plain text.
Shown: 53.7 mA
